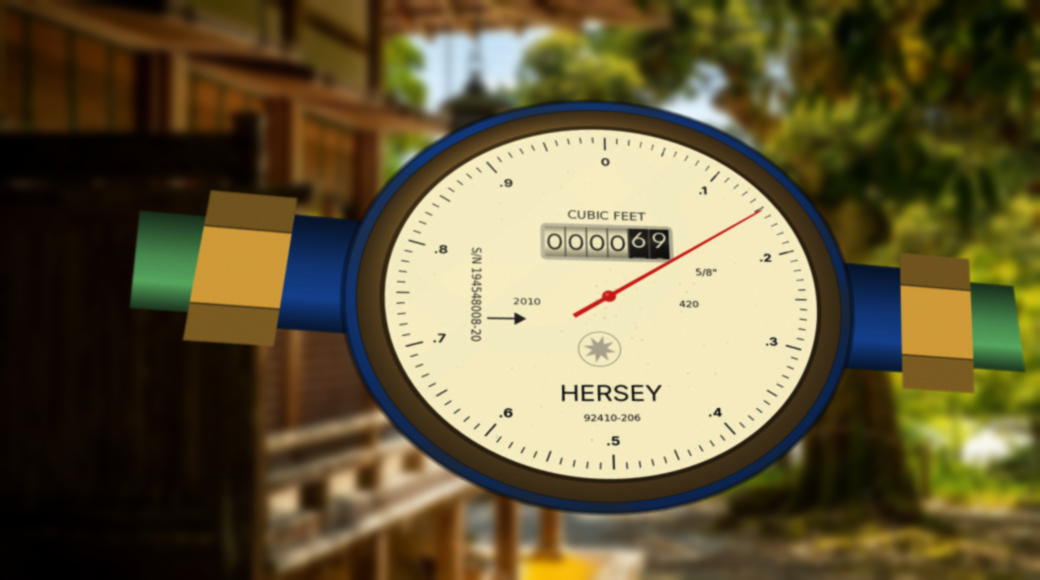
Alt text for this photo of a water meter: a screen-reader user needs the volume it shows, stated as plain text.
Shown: 69.15 ft³
